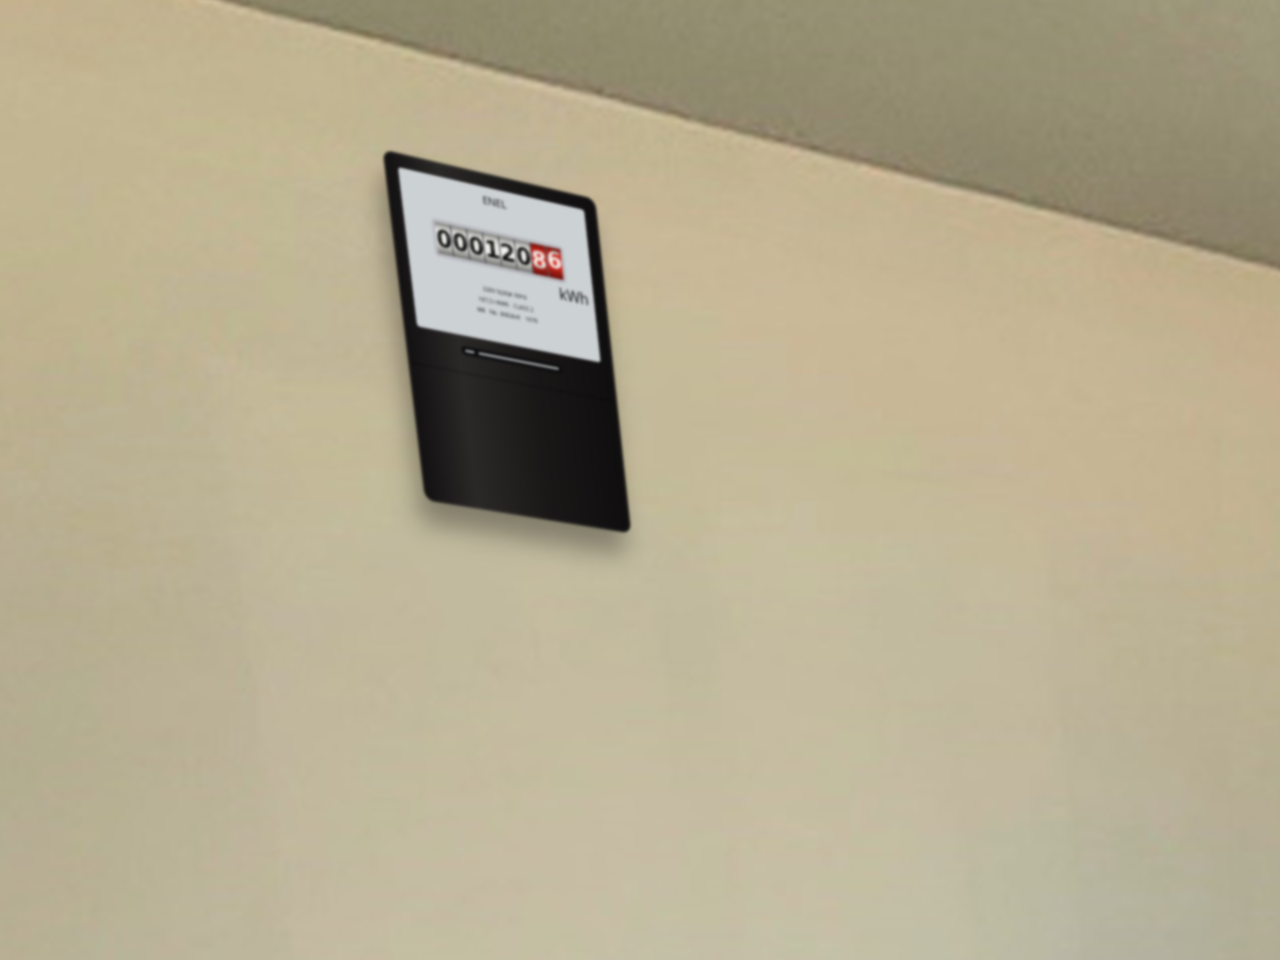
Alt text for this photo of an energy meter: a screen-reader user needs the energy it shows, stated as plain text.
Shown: 120.86 kWh
